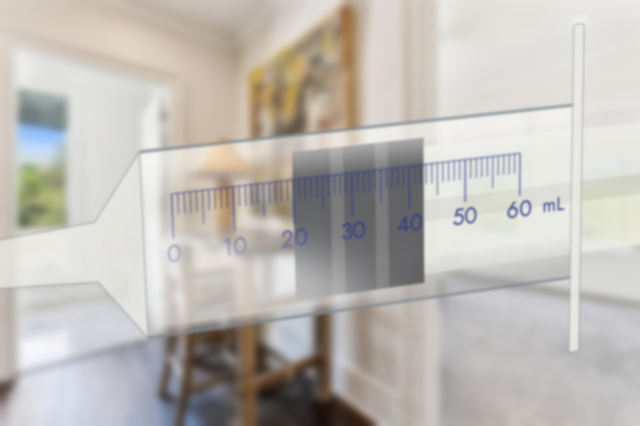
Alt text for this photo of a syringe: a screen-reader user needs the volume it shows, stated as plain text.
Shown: 20 mL
